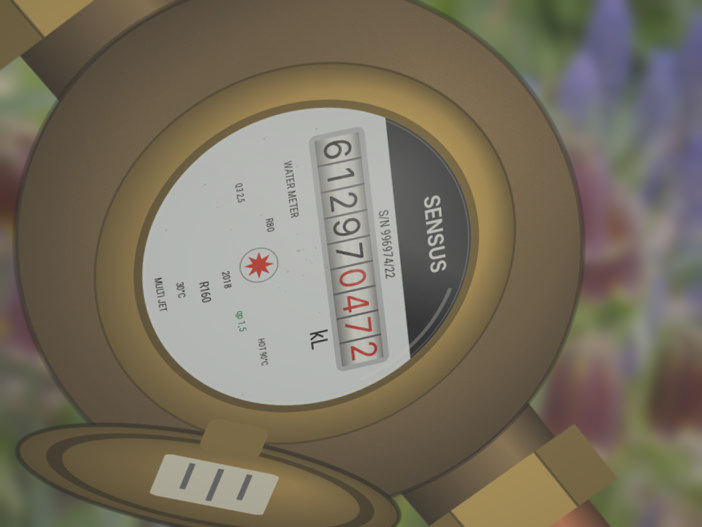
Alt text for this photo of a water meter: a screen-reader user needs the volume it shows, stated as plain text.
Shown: 61297.0472 kL
